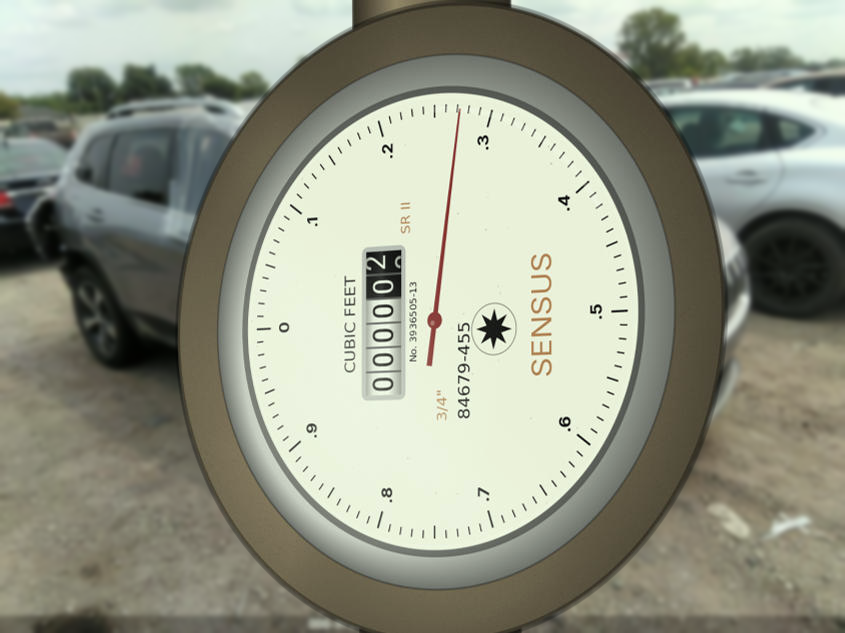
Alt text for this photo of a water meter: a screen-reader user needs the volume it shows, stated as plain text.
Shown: 2.27 ft³
